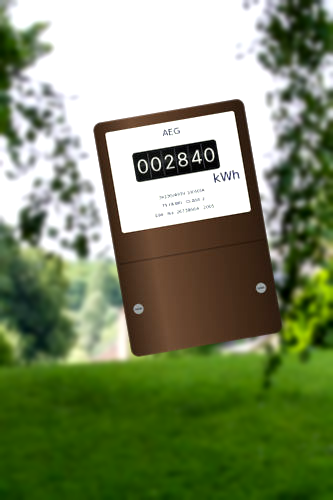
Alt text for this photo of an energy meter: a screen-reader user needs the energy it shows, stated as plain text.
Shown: 2840 kWh
